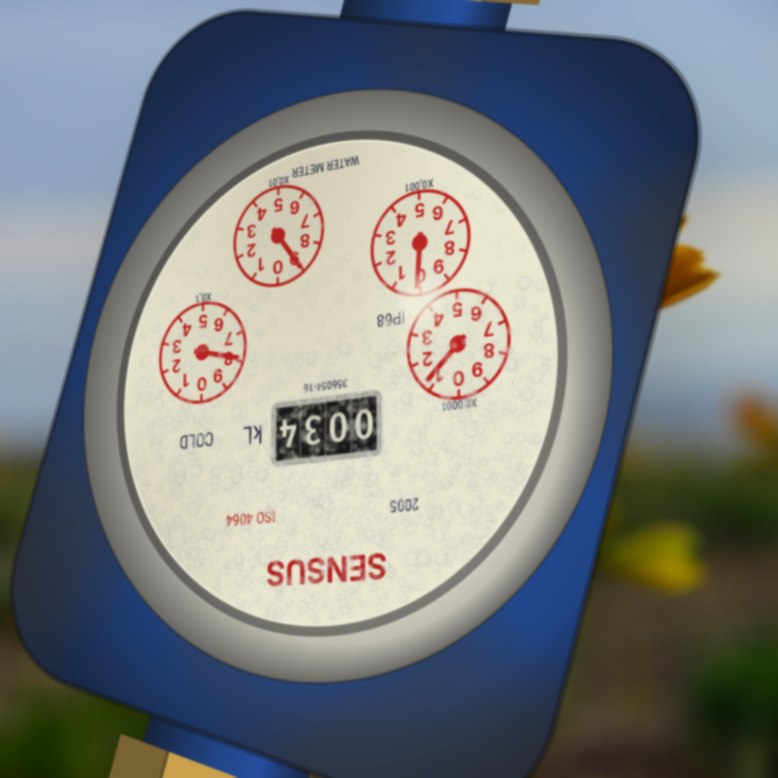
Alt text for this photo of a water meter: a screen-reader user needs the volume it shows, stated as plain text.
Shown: 34.7901 kL
